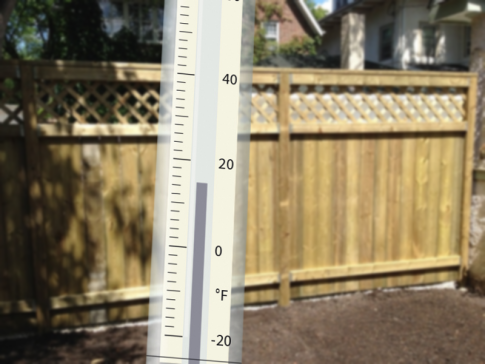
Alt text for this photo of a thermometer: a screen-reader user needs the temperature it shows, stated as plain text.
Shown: 15 °F
